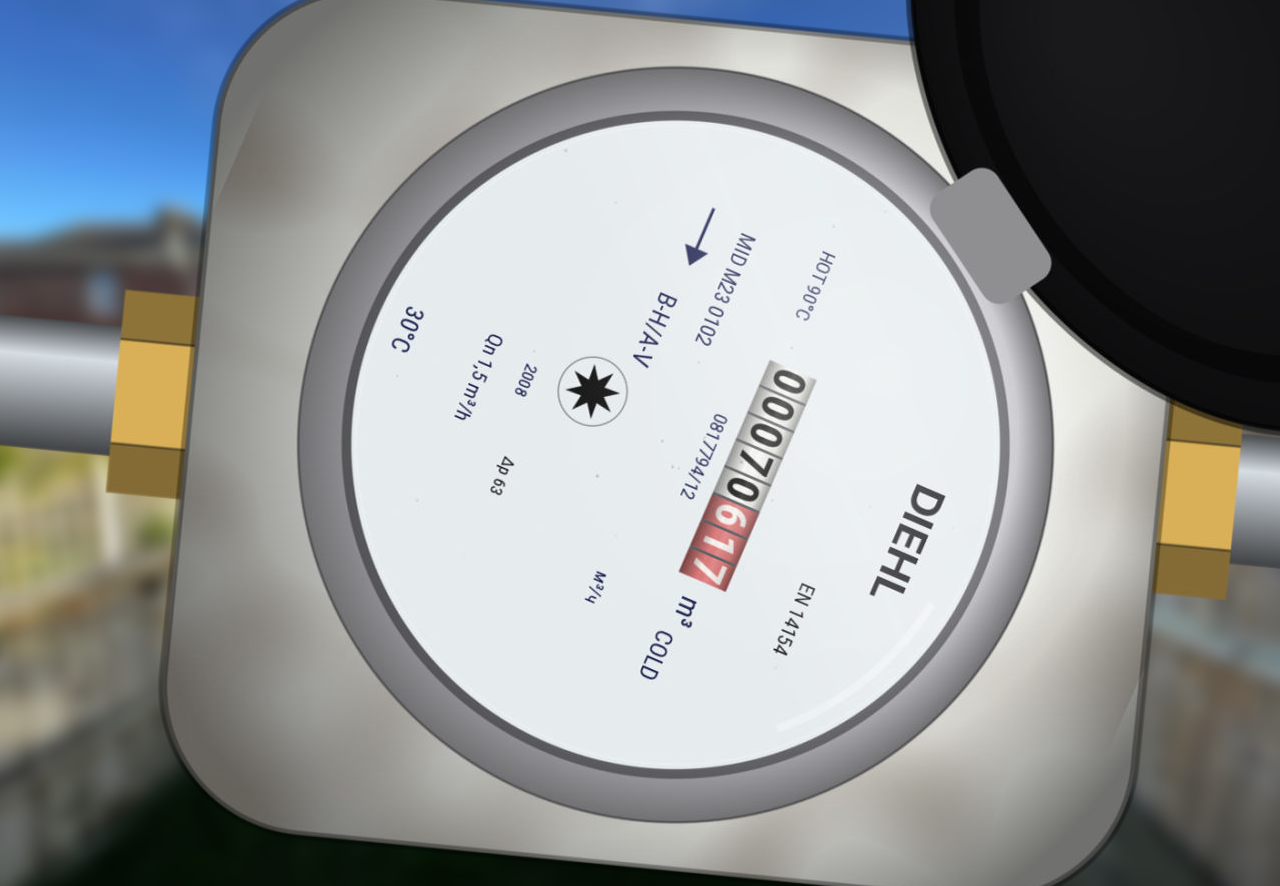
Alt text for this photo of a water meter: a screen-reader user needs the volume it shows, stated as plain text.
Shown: 70.617 m³
